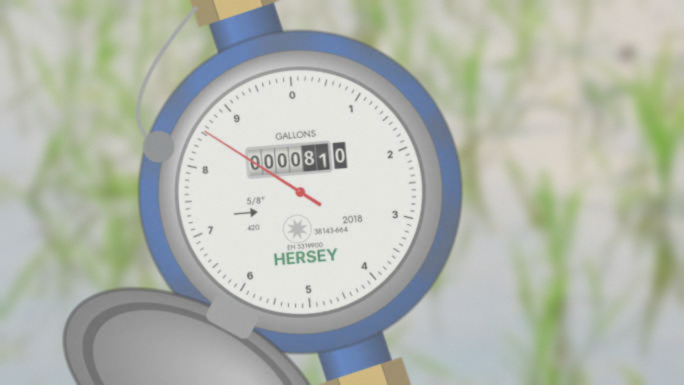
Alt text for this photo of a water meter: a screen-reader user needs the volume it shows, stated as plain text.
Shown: 808.5 gal
